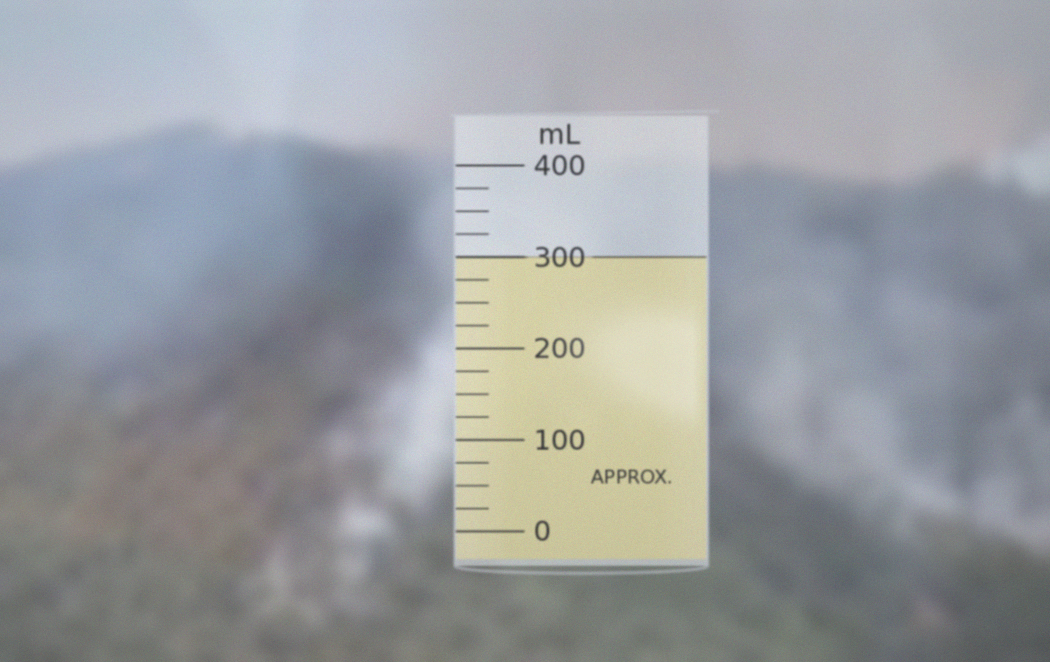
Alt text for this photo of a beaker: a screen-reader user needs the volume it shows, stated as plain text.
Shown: 300 mL
